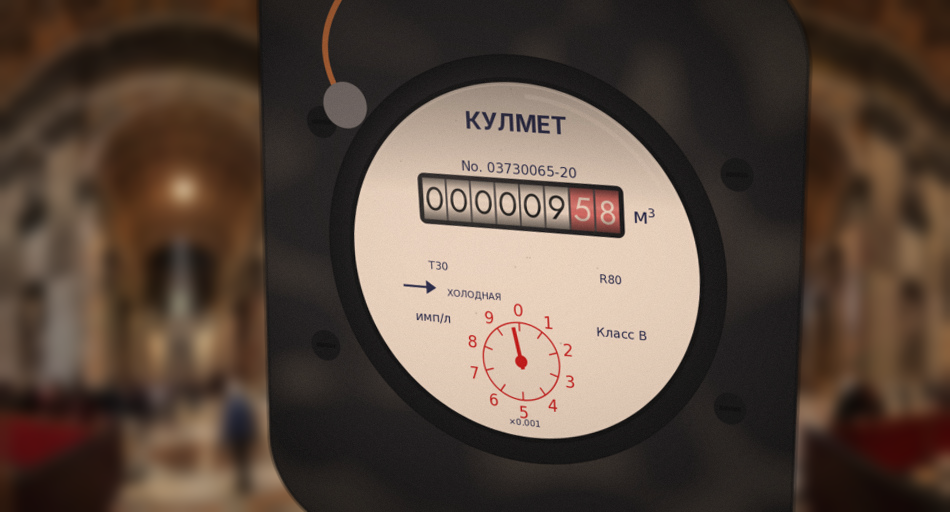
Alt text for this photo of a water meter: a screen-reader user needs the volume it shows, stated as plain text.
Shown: 9.579 m³
